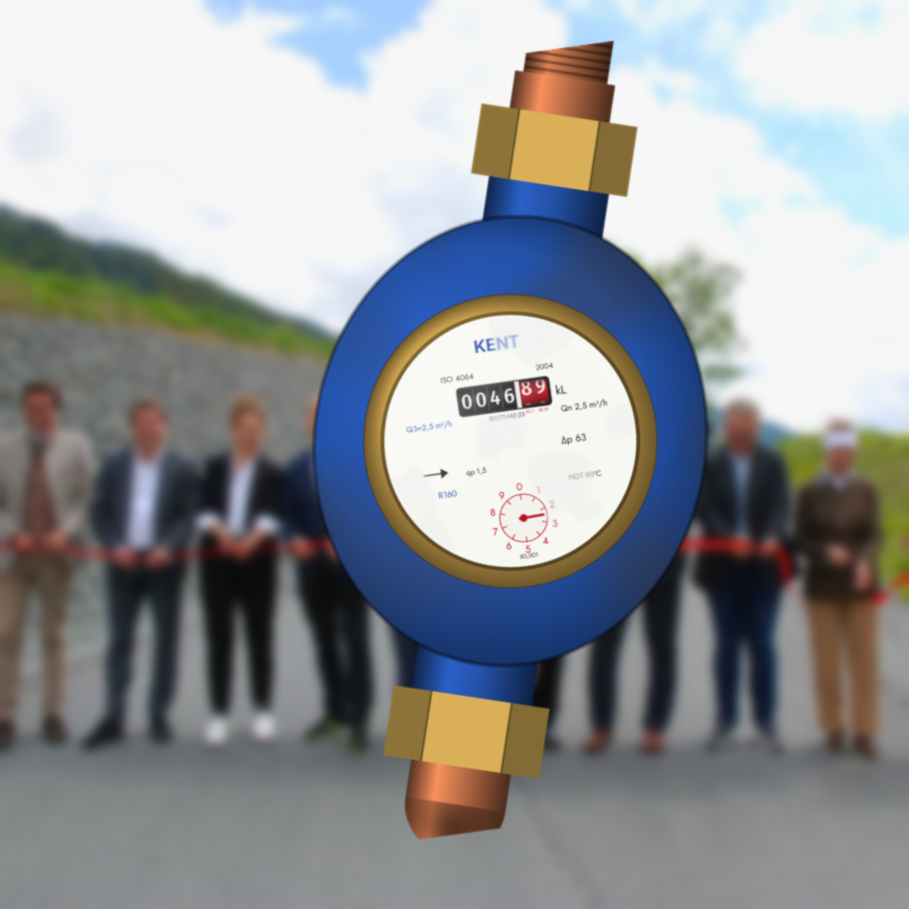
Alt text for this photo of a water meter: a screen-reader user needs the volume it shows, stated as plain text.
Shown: 46.892 kL
